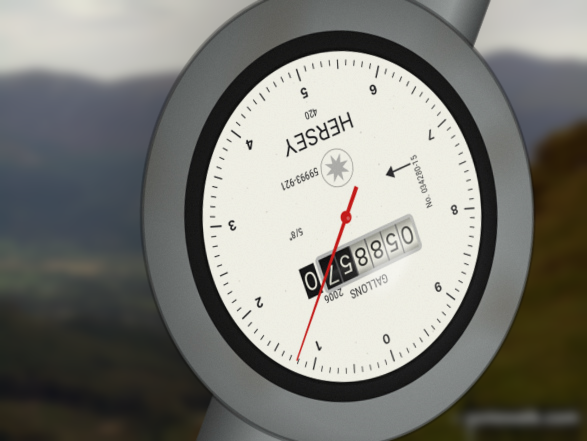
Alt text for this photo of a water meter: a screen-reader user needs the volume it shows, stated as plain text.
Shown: 588571.2 gal
